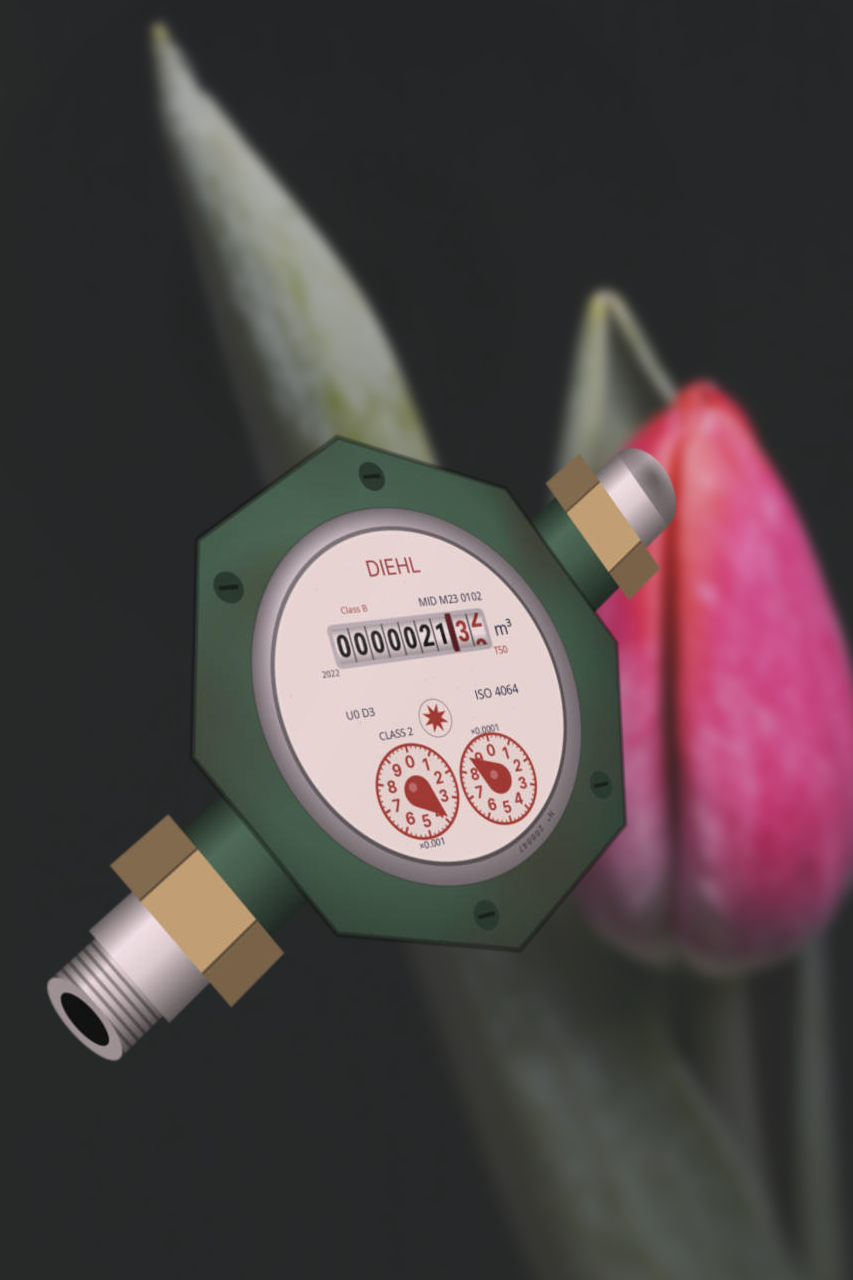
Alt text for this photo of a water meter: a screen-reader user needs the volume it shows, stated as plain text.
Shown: 21.3238 m³
